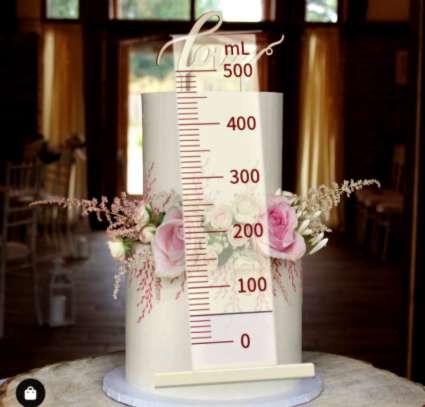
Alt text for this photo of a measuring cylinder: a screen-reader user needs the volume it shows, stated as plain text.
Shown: 50 mL
